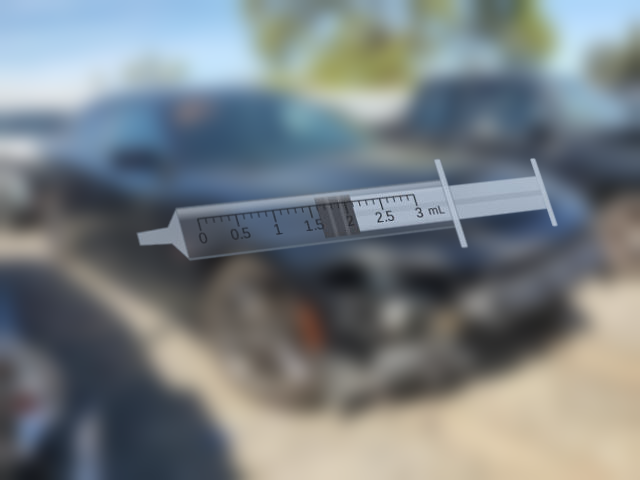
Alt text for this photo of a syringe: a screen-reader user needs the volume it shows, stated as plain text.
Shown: 1.6 mL
